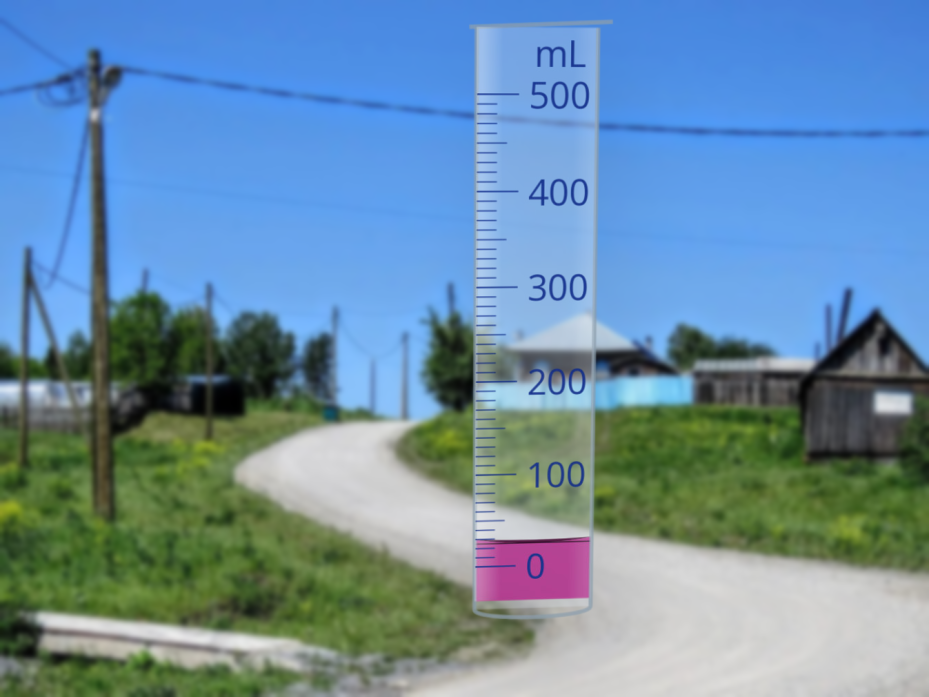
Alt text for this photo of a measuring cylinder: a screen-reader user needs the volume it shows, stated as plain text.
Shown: 25 mL
